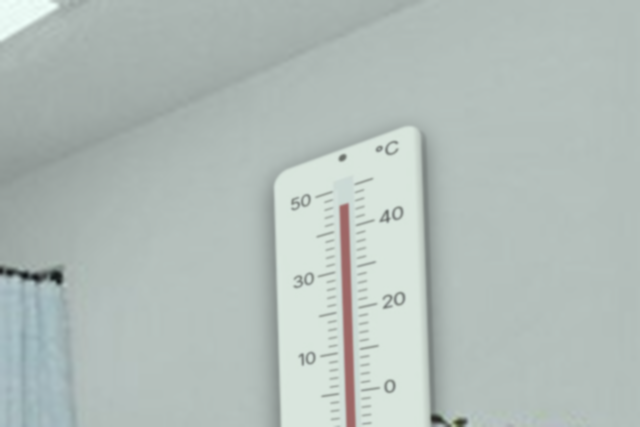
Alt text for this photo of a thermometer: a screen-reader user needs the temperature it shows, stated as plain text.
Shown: 46 °C
